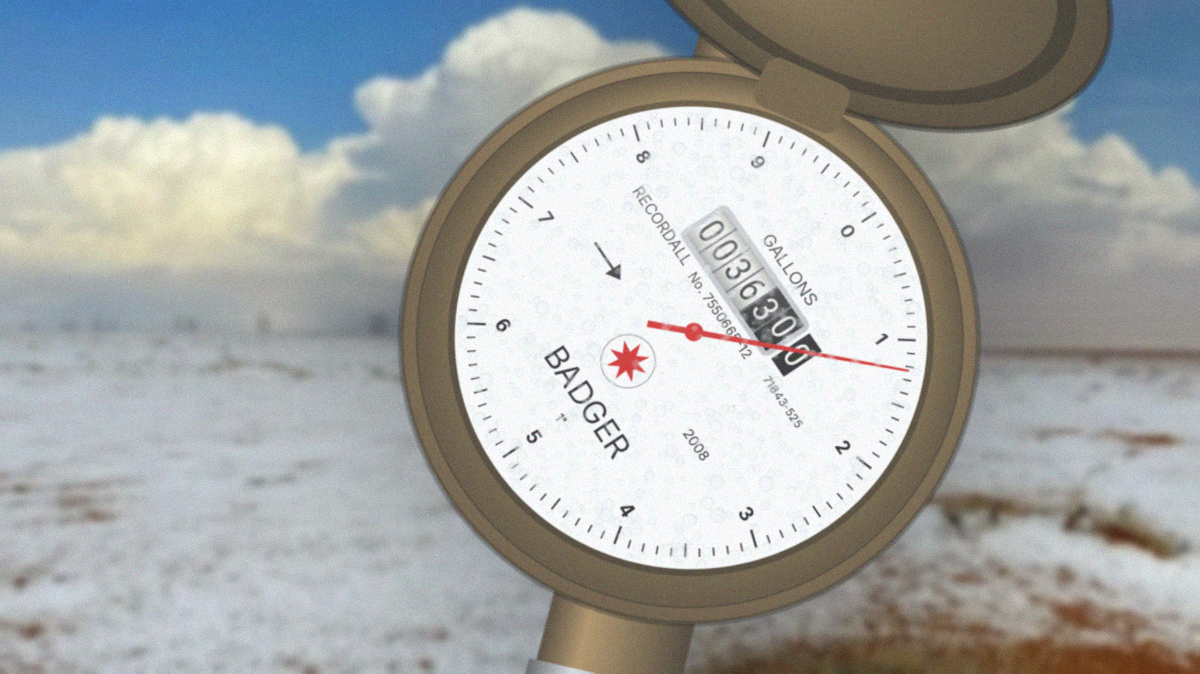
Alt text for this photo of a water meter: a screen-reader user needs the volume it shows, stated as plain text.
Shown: 36301.2 gal
